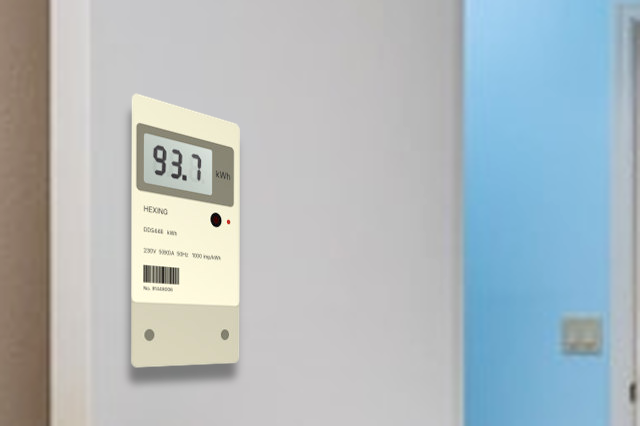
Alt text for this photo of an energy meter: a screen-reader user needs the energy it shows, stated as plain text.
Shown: 93.7 kWh
